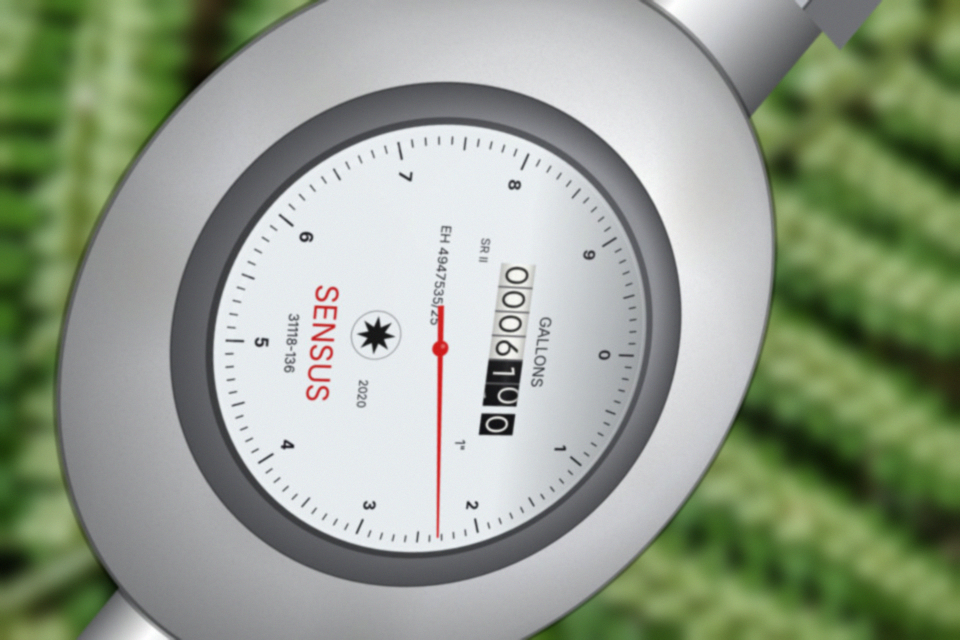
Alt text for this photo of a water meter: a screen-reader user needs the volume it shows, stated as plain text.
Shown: 6102.3 gal
